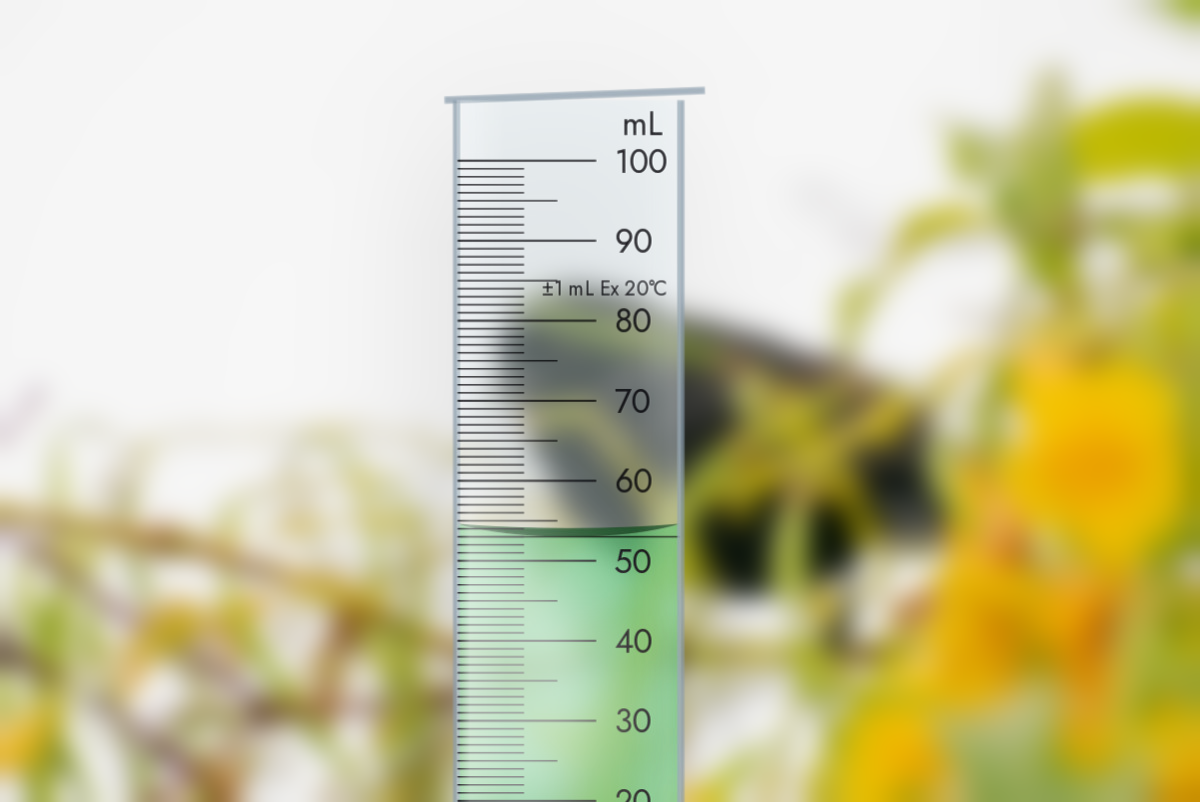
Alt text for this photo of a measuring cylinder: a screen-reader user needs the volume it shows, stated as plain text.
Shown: 53 mL
